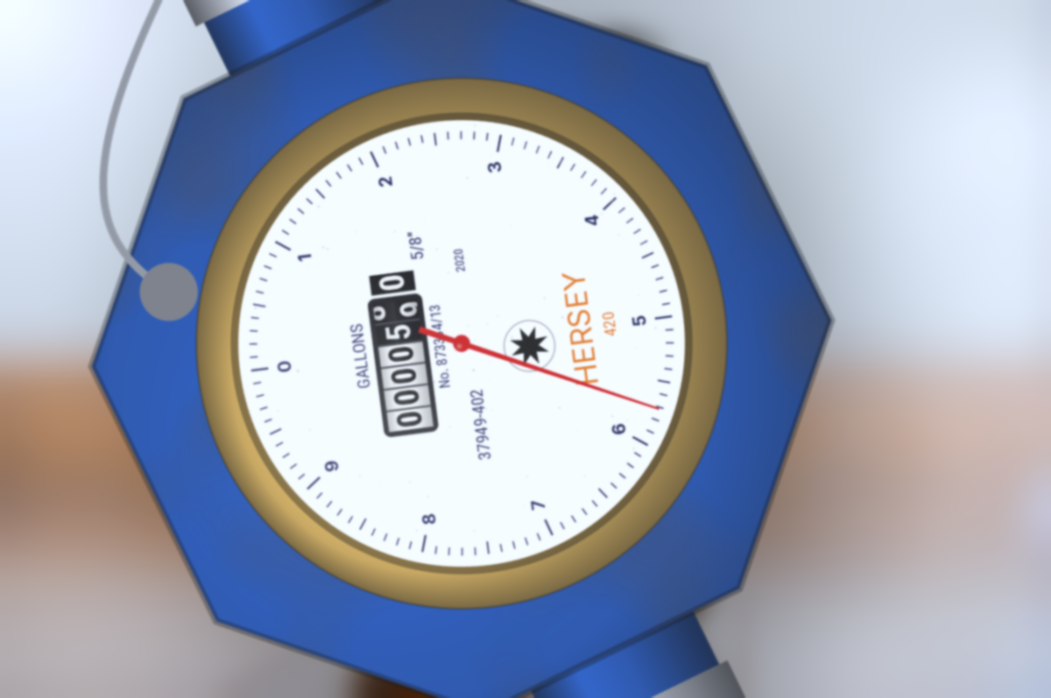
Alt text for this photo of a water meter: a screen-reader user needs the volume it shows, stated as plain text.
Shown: 585.7 gal
